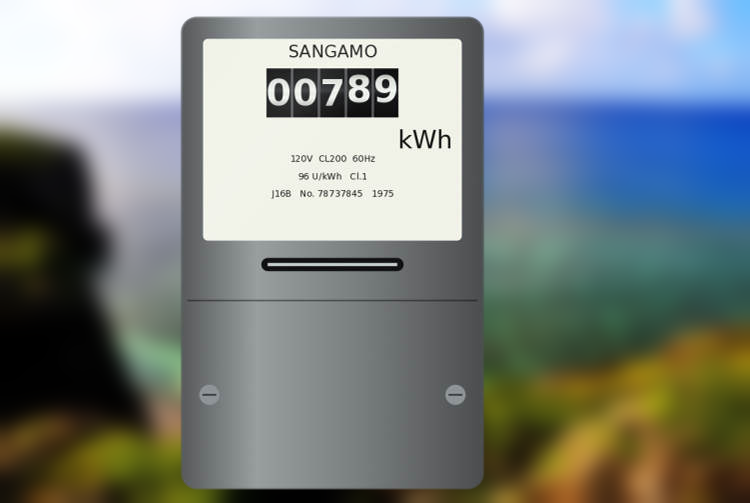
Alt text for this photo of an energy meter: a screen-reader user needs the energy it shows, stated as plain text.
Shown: 789 kWh
